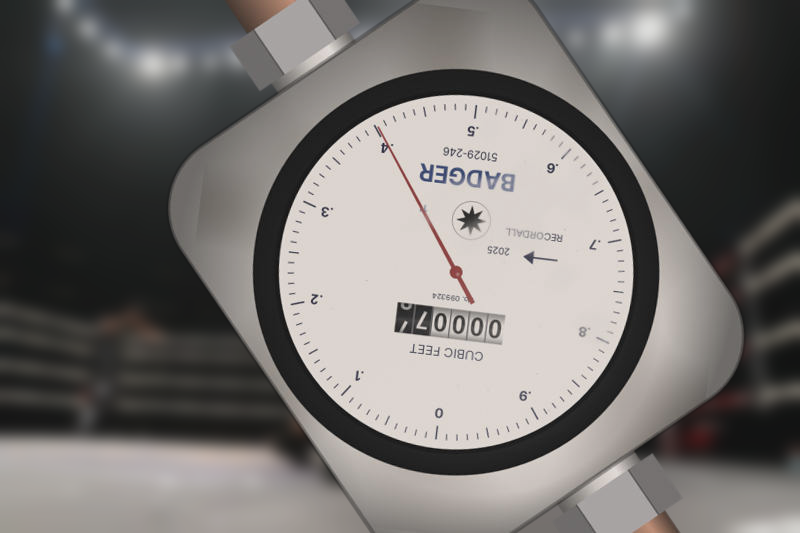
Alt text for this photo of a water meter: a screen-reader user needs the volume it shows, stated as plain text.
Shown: 77.40 ft³
